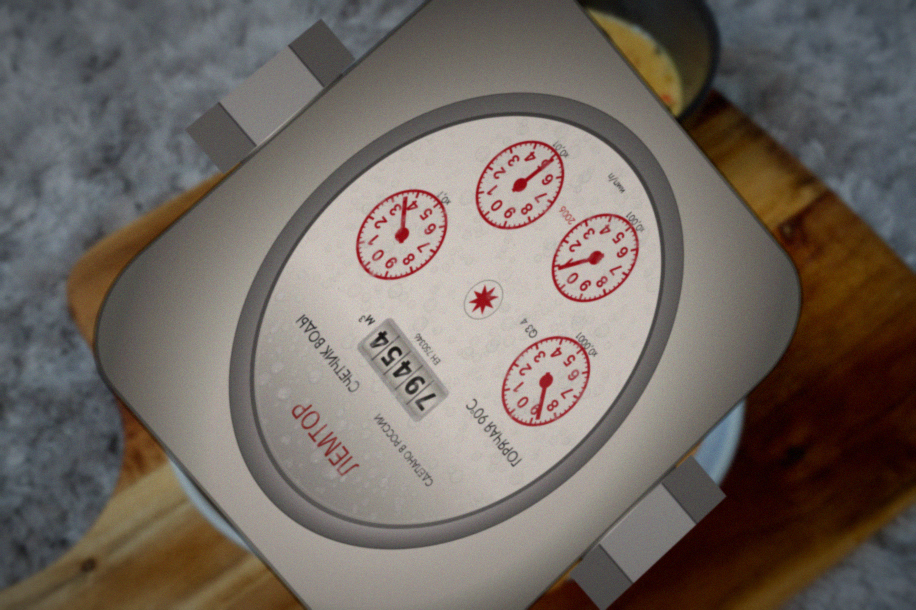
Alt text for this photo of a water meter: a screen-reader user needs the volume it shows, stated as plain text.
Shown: 79454.3508 m³
